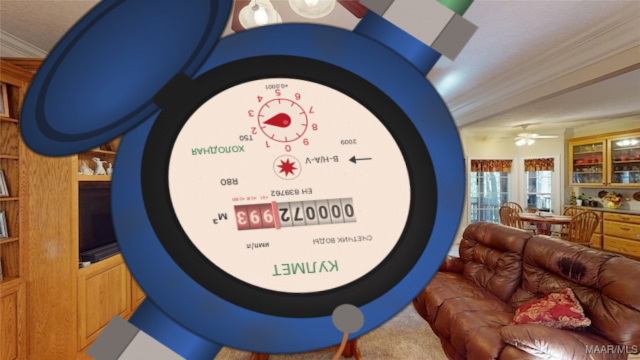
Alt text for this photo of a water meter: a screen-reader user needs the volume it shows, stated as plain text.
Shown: 72.9932 m³
